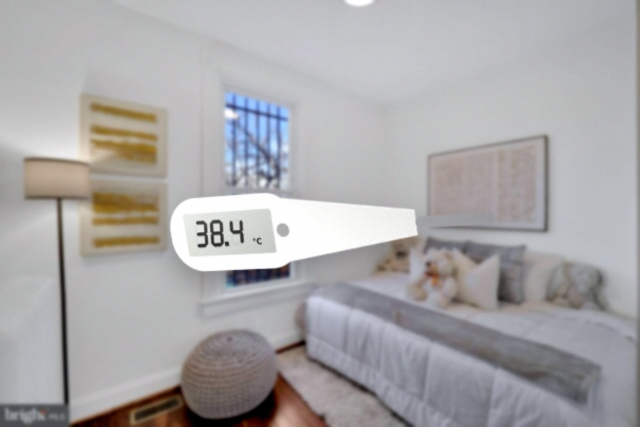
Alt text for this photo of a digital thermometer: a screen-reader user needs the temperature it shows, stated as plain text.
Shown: 38.4 °C
